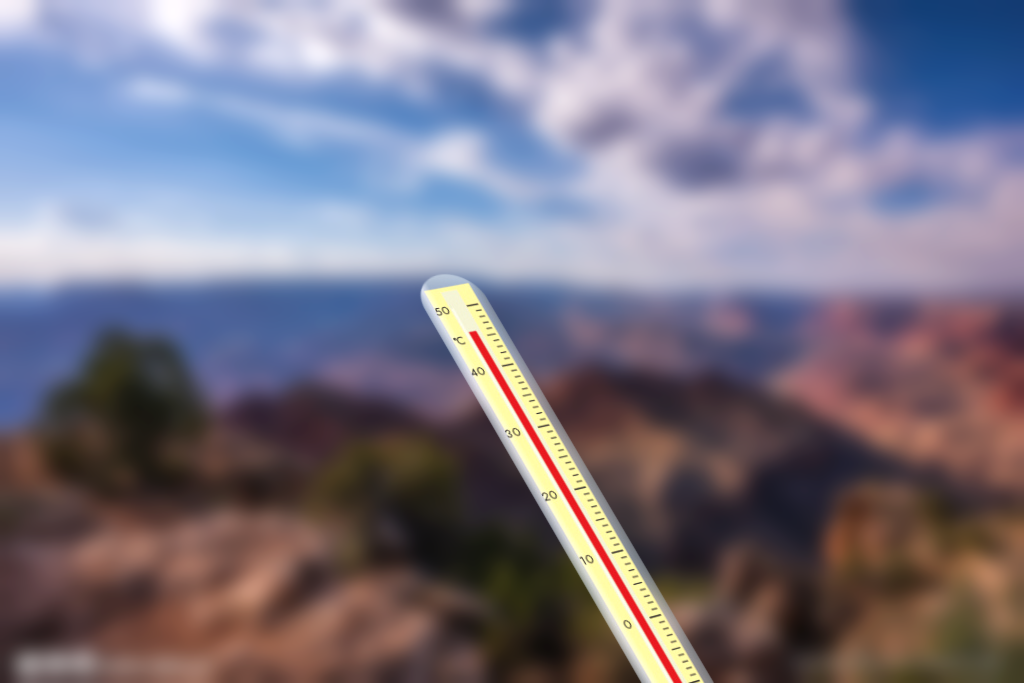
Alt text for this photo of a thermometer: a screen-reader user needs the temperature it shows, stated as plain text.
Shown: 46 °C
